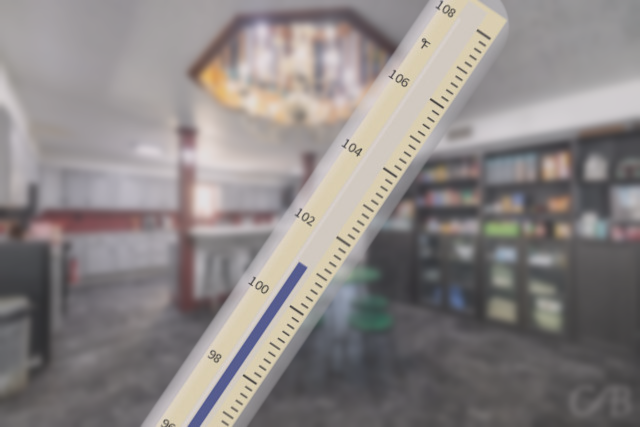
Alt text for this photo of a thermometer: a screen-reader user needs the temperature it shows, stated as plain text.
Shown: 101 °F
